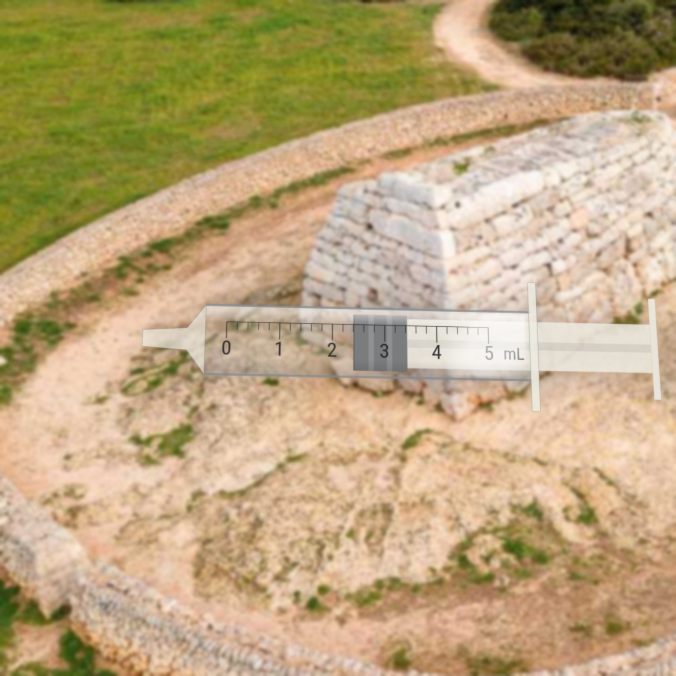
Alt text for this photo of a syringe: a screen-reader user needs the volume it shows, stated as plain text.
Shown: 2.4 mL
